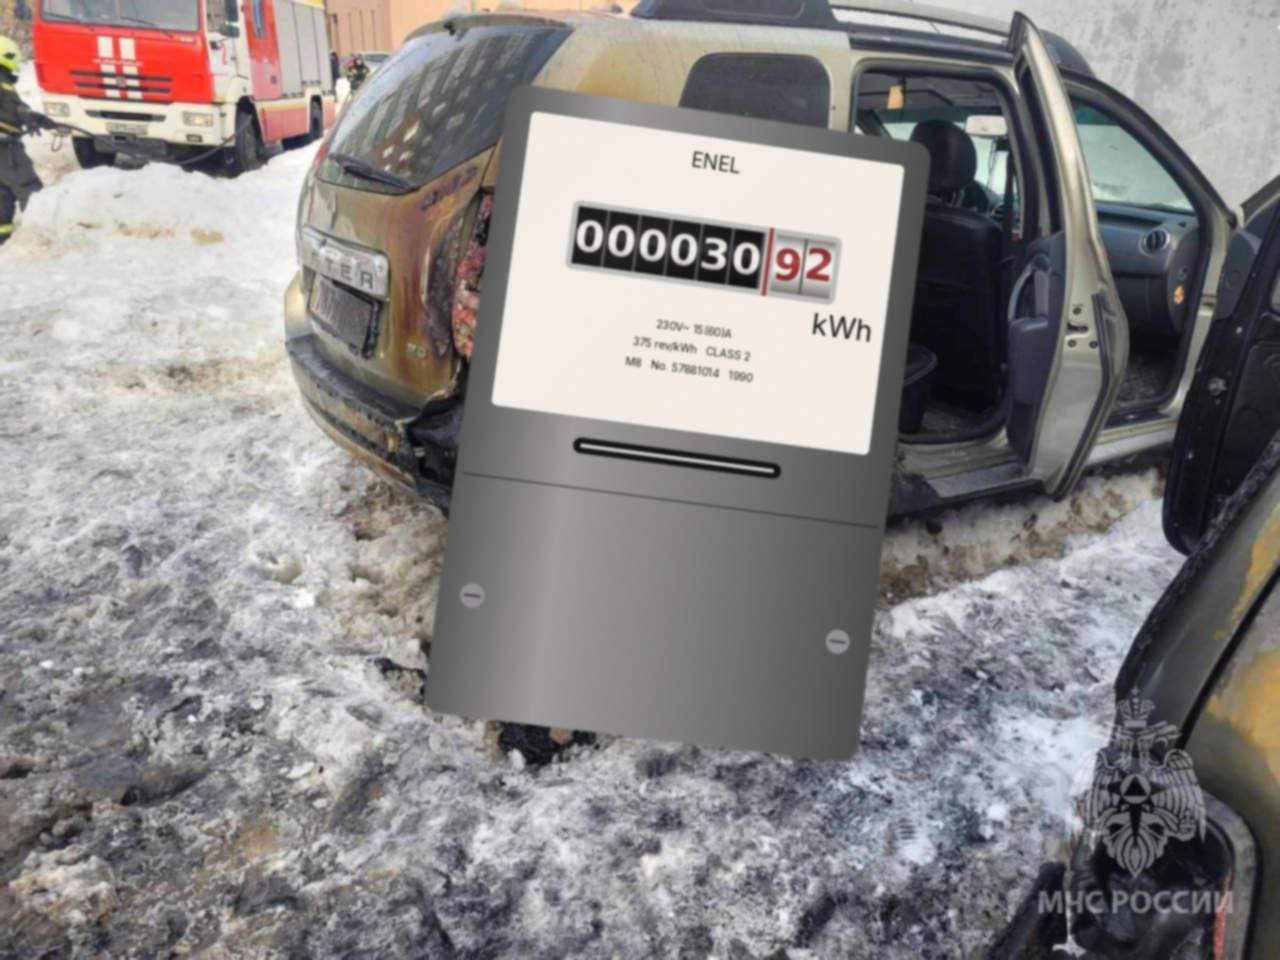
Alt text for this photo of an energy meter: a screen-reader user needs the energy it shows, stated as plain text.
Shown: 30.92 kWh
